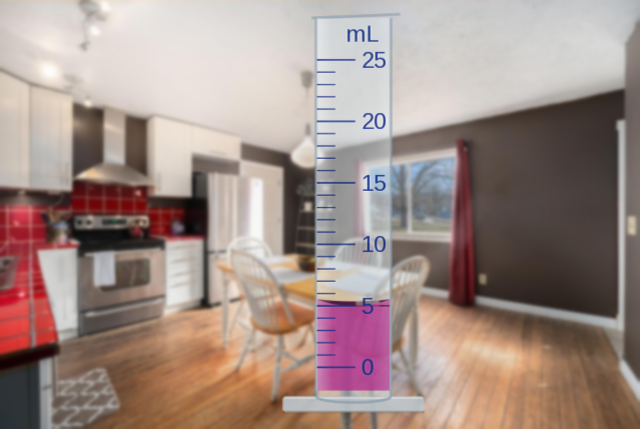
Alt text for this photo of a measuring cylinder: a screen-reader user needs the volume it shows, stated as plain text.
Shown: 5 mL
